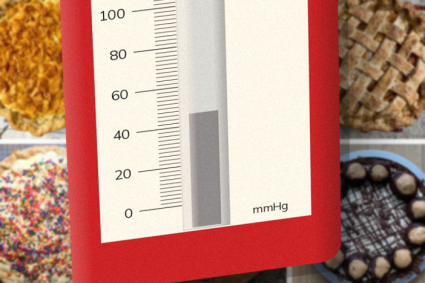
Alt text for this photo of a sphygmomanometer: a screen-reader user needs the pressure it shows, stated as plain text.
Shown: 46 mmHg
